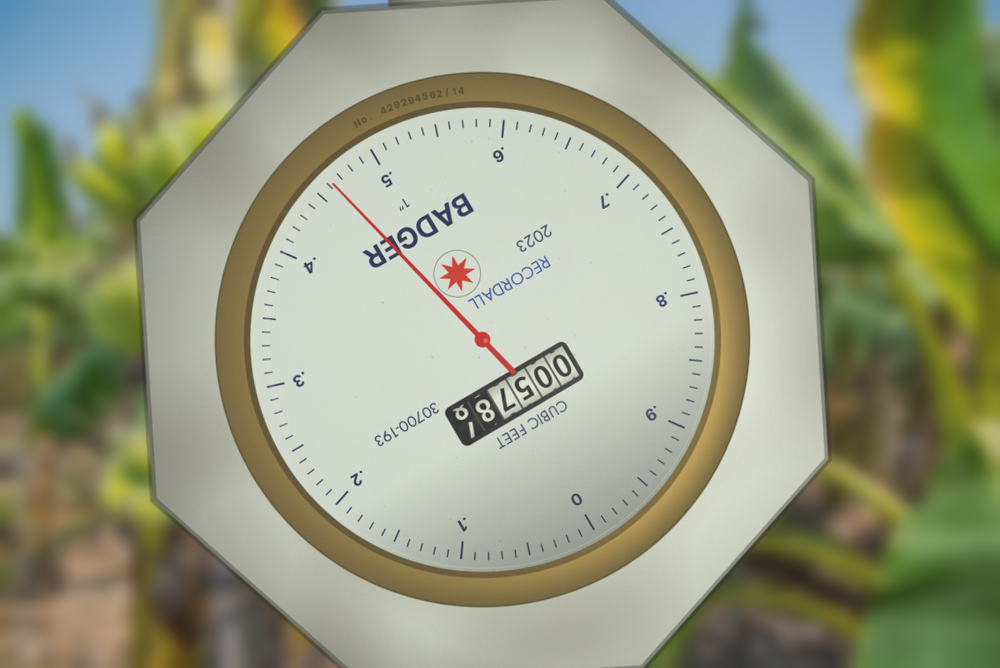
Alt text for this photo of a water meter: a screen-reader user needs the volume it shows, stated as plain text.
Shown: 5787.46 ft³
